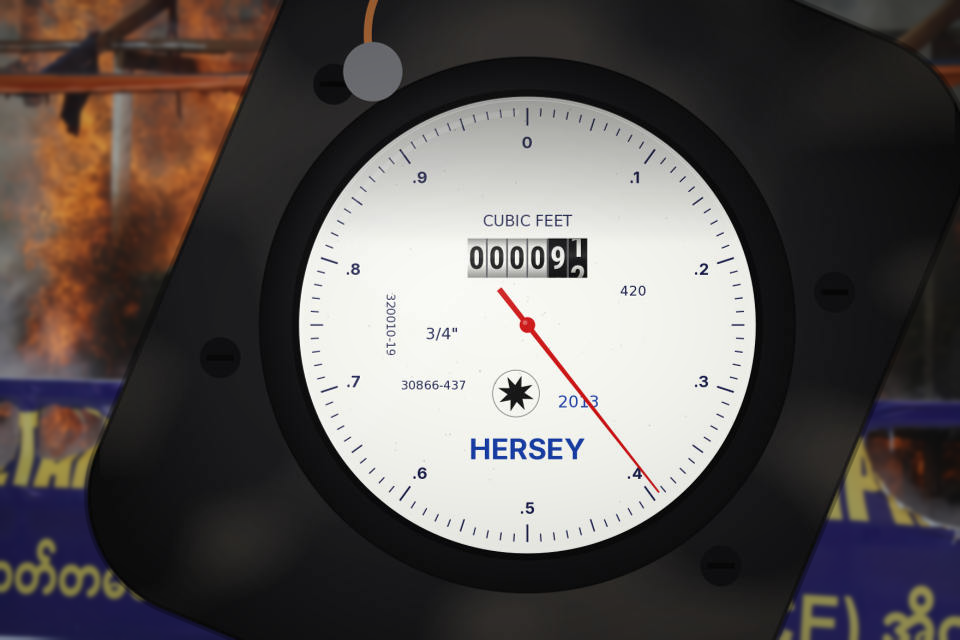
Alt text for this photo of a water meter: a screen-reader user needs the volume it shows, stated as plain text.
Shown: 91.39 ft³
